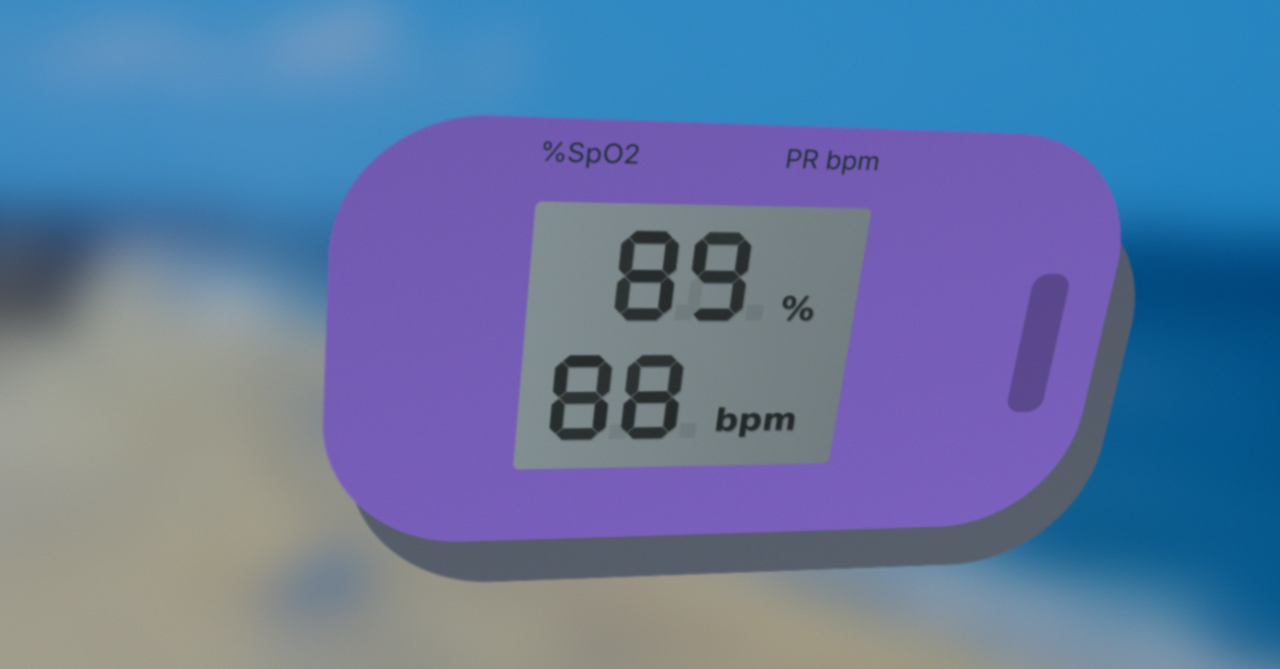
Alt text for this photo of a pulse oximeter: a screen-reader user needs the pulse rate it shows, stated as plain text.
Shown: 88 bpm
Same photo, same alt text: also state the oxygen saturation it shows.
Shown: 89 %
